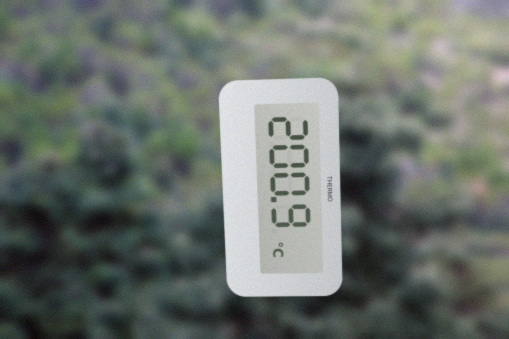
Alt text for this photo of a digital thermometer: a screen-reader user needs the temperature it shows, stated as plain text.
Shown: 200.9 °C
